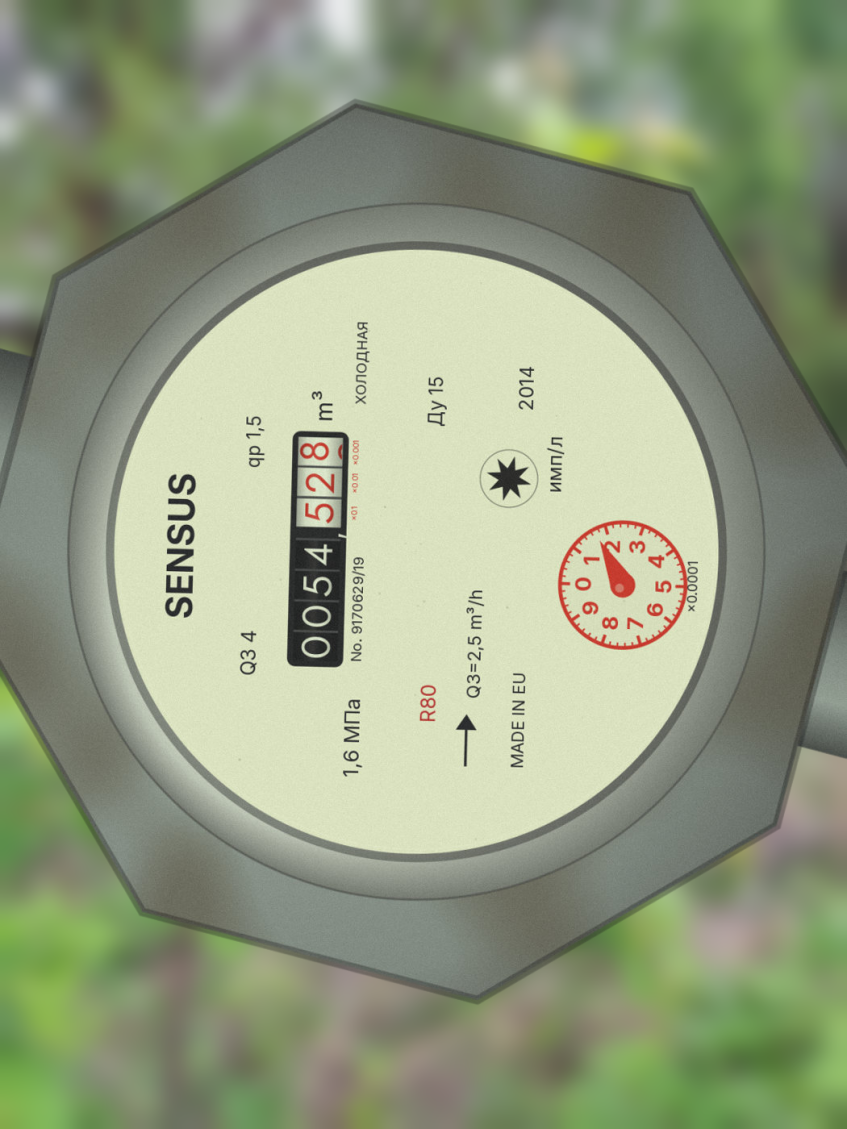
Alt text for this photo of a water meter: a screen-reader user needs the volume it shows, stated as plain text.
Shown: 54.5281 m³
